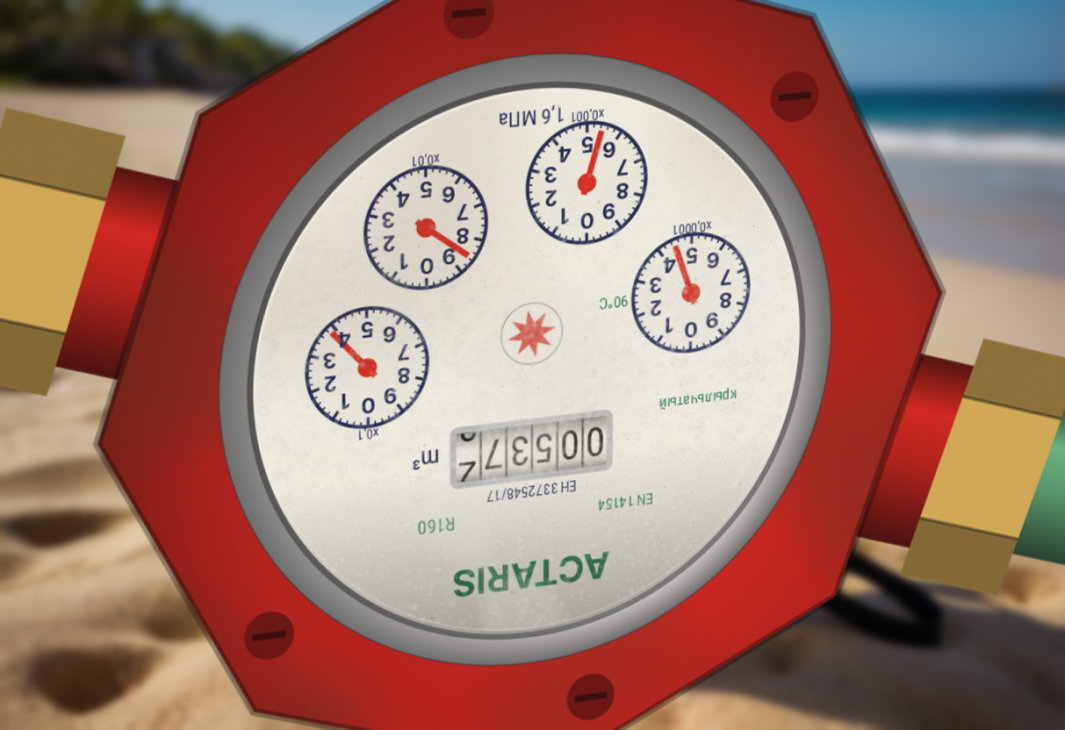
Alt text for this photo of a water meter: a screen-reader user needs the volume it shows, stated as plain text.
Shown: 5372.3854 m³
